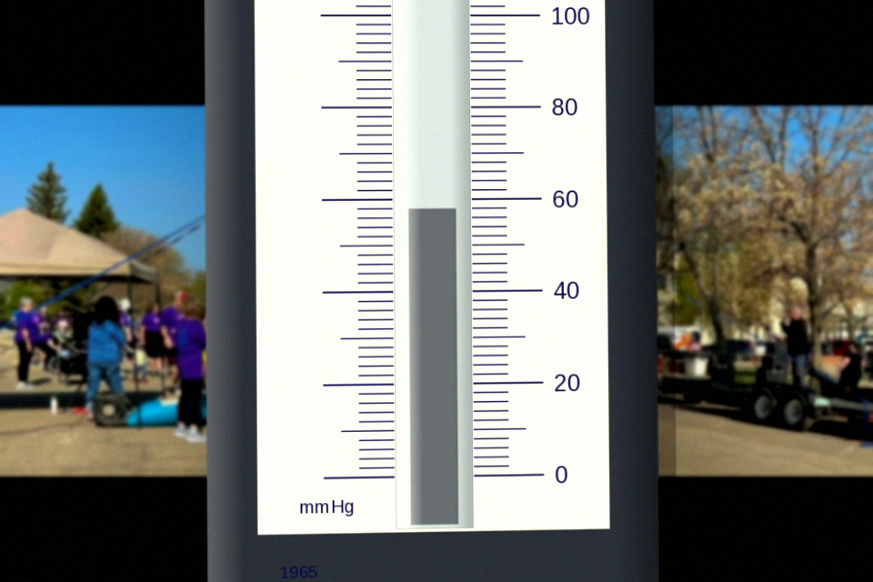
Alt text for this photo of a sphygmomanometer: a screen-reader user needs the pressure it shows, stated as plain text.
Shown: 58 mmHg
